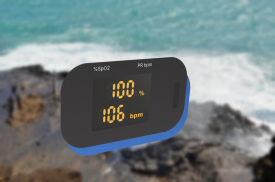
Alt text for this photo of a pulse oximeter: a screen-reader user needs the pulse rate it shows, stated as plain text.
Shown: 106 bpm
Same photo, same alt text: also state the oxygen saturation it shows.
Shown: 100 %
